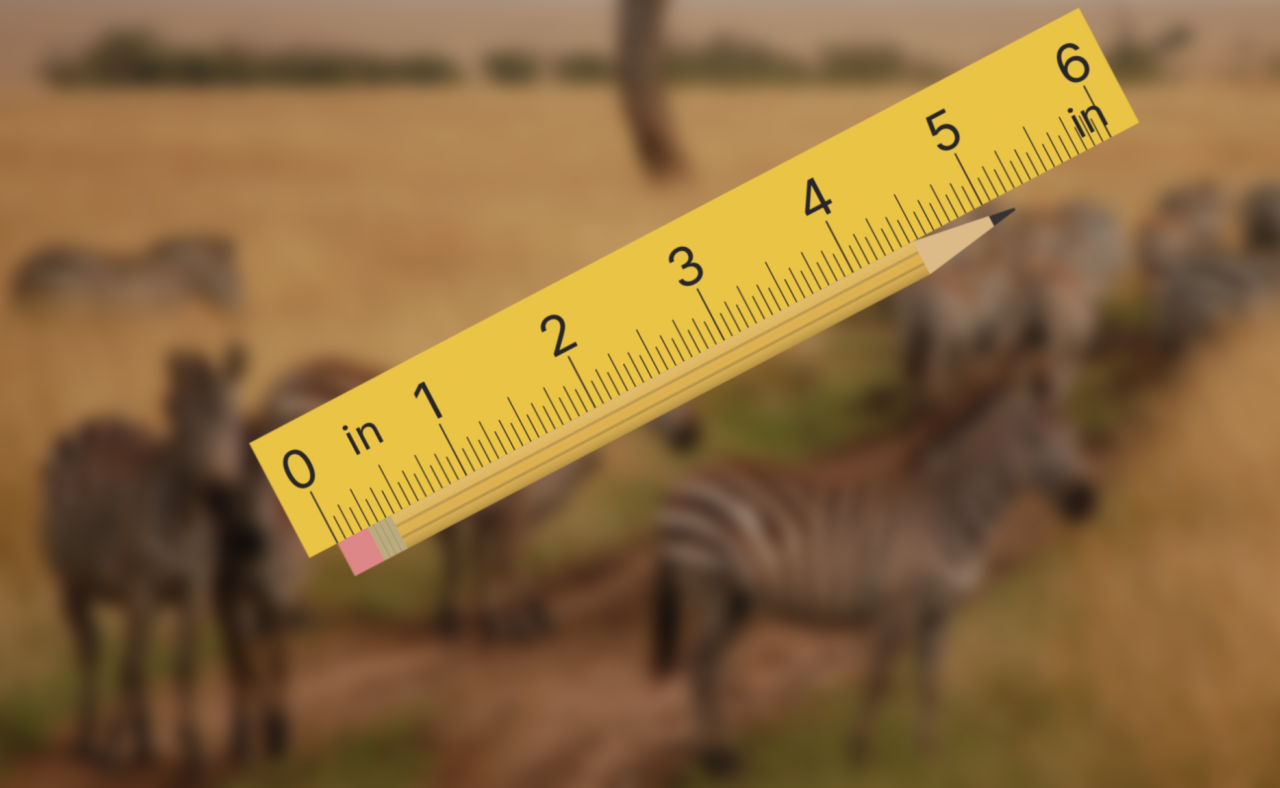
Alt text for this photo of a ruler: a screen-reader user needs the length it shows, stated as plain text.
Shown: 5.1875 in
